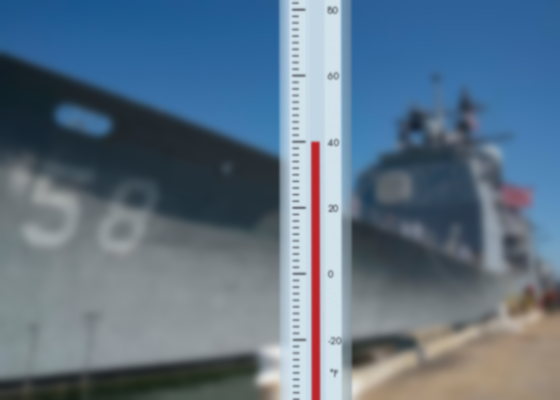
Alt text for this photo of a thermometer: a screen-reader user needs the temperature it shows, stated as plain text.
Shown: 40 °F
